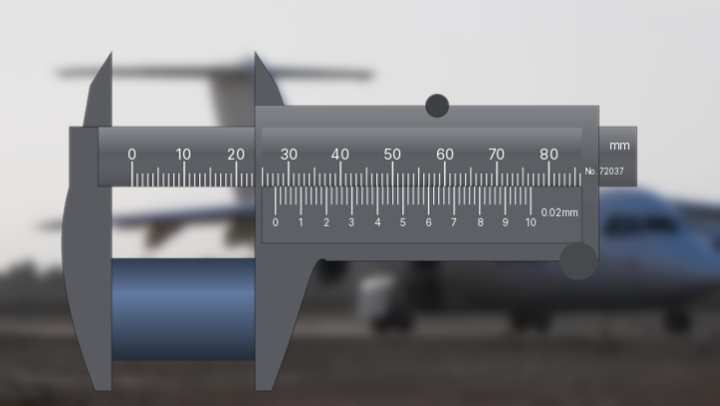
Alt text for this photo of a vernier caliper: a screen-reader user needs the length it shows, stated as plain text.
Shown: 27.5 mm
